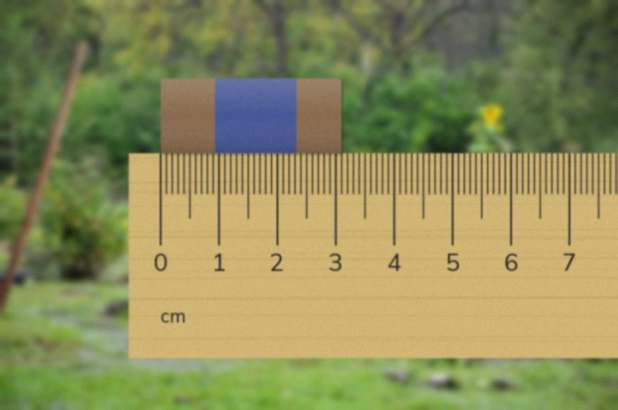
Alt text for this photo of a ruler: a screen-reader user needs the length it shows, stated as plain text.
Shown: 3.1 cm
